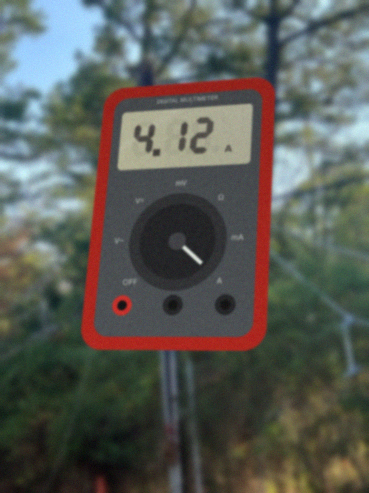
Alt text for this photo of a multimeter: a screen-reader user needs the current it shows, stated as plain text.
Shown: 4.12 A
